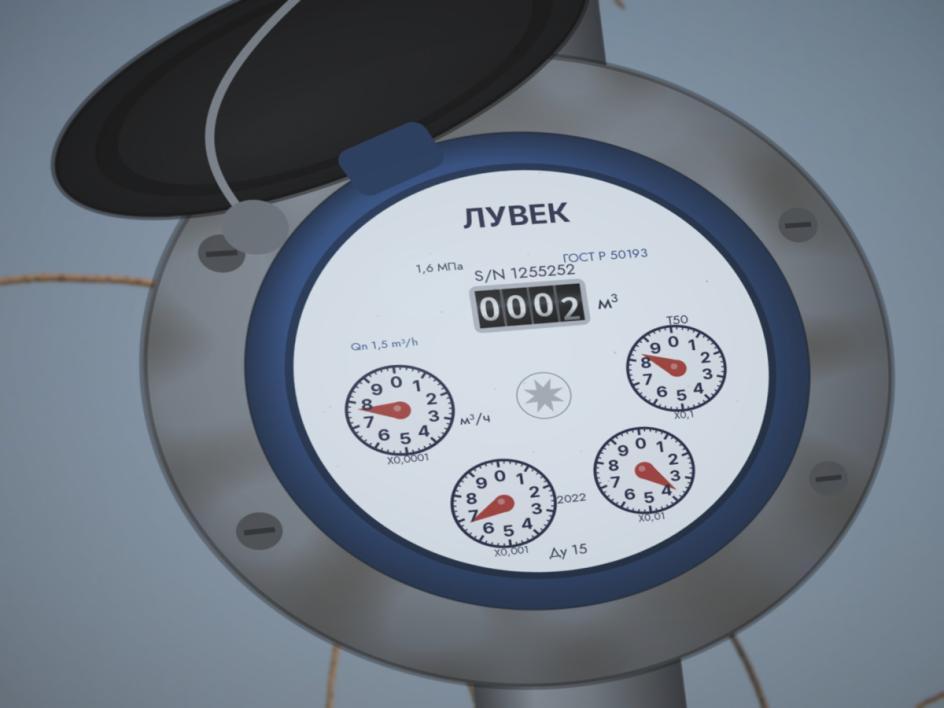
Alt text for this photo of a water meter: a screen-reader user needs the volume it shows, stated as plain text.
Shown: 1.8367 m³
